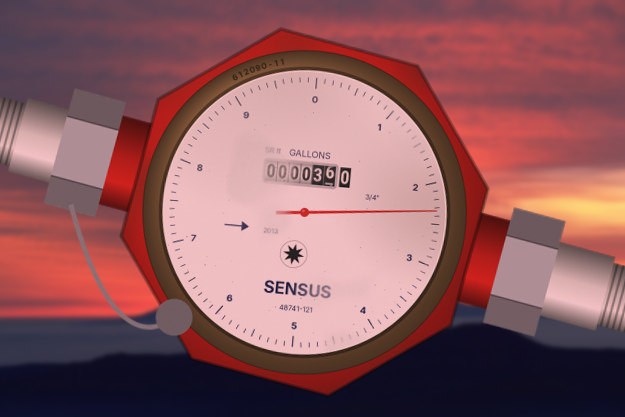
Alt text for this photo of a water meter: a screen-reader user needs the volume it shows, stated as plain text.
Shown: 362.3 gal
